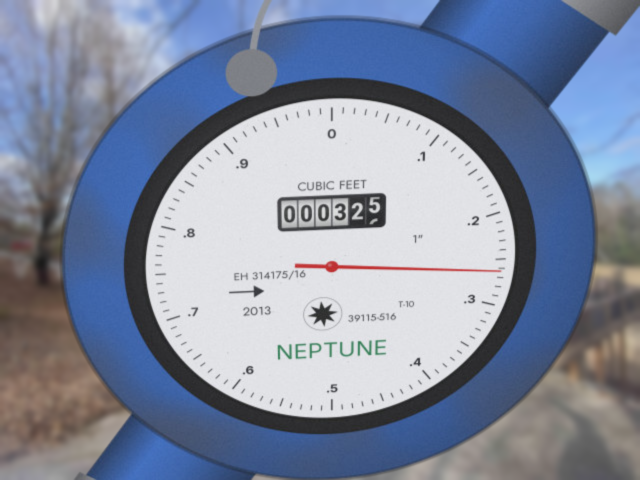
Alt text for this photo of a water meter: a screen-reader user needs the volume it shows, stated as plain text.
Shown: 325.26 ft³
